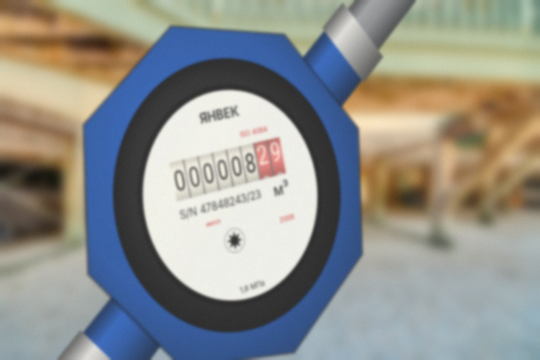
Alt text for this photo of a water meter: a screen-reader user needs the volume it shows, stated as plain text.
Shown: 8.29 m³
